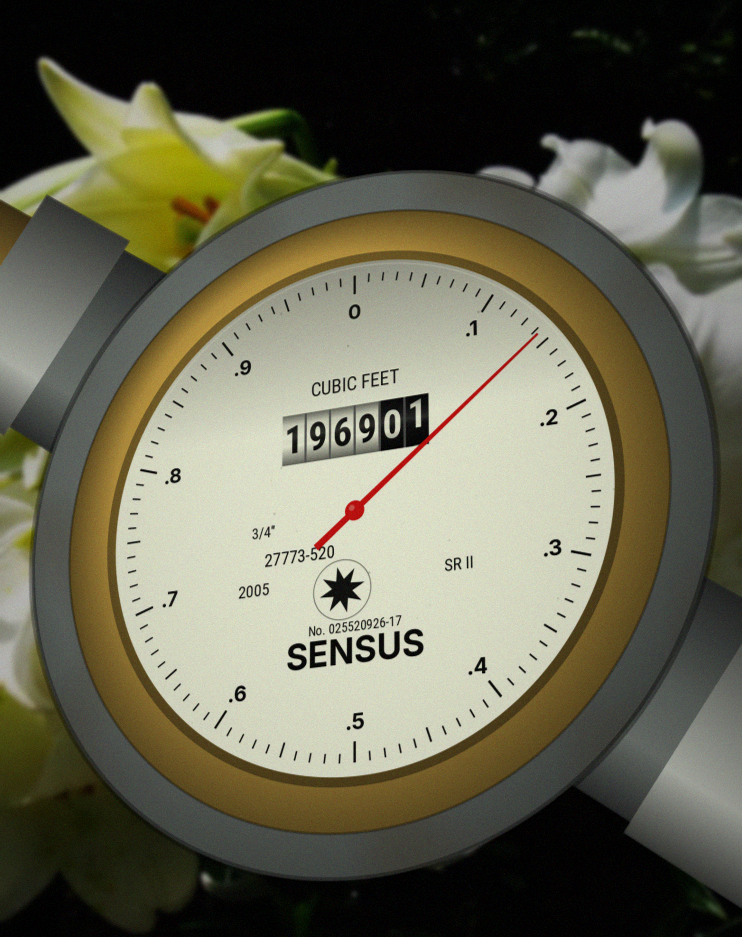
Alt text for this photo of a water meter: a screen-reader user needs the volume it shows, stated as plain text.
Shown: 196901.14 ft³
